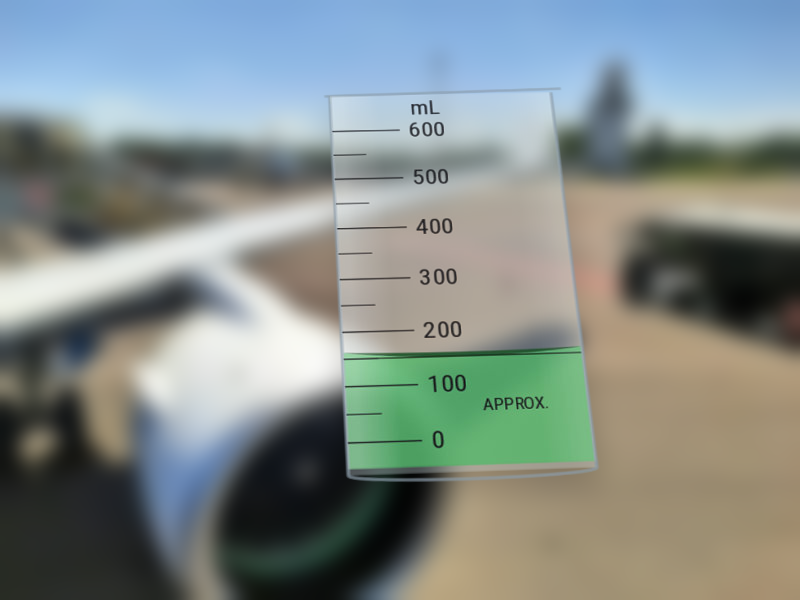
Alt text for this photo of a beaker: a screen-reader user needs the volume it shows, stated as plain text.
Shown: 150 mL
